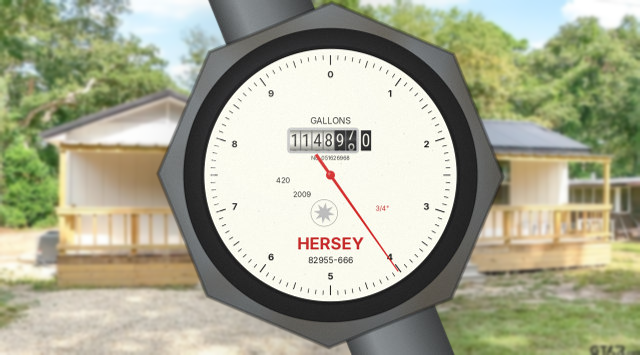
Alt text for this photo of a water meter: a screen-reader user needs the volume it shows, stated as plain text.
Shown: 1148974.0 gal
